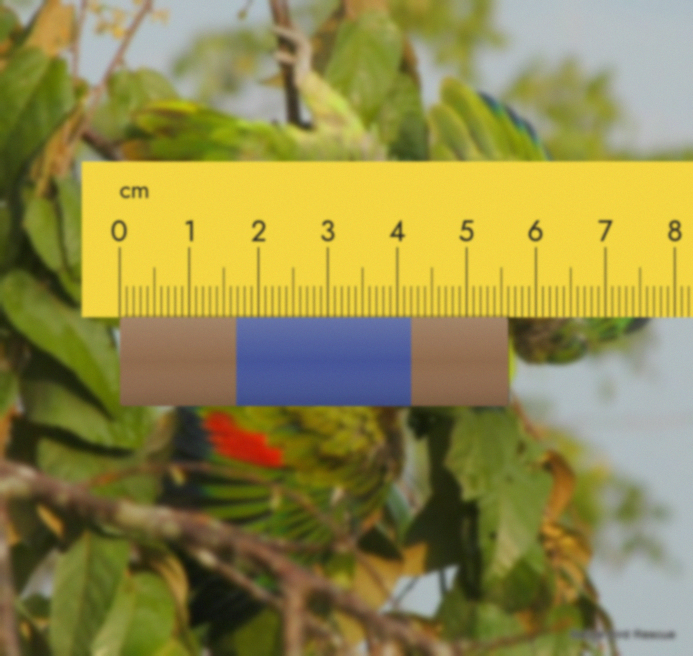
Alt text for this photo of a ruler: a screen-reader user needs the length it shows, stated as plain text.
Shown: 5.6 cm
